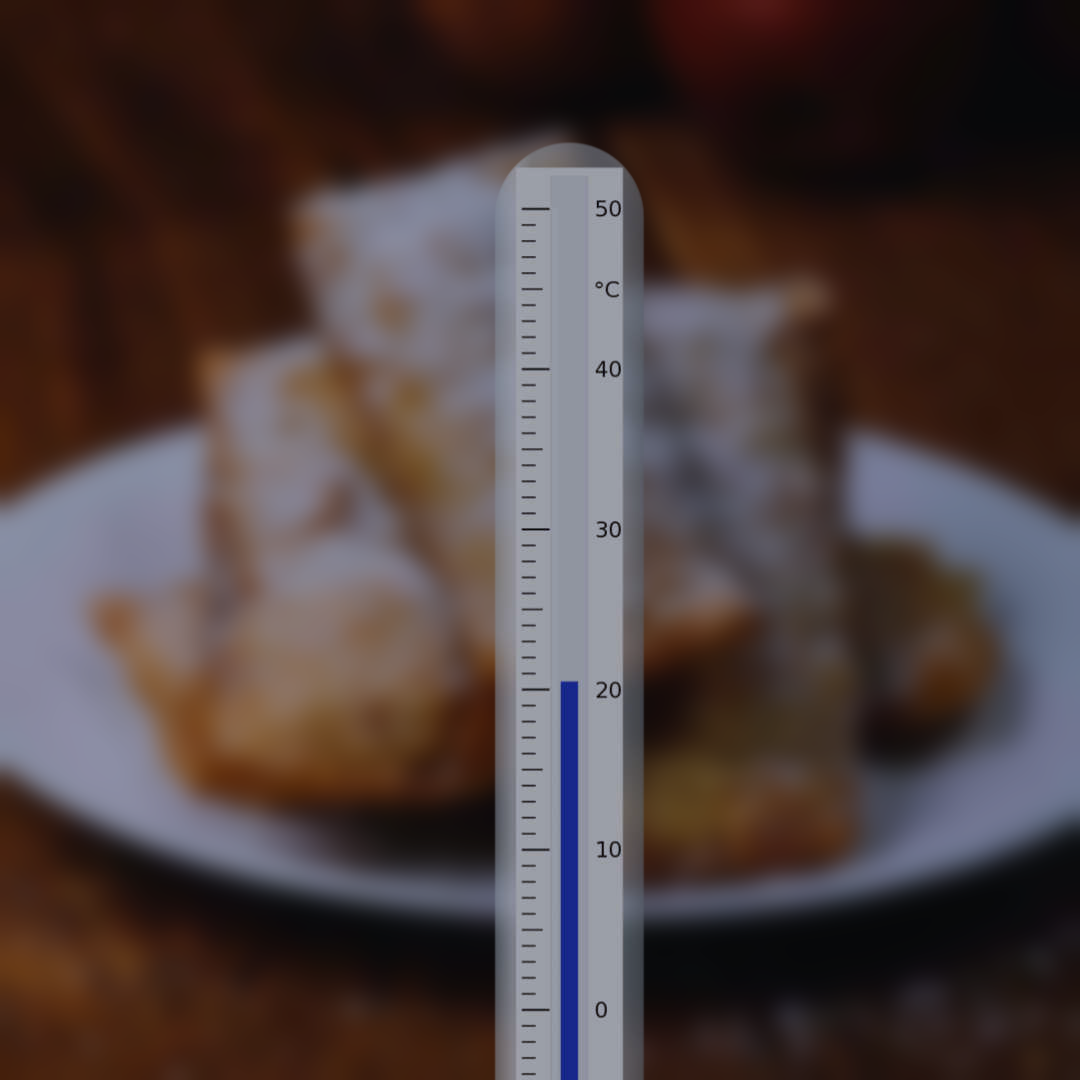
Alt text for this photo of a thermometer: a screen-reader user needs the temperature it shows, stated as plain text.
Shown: 20.5 °C
